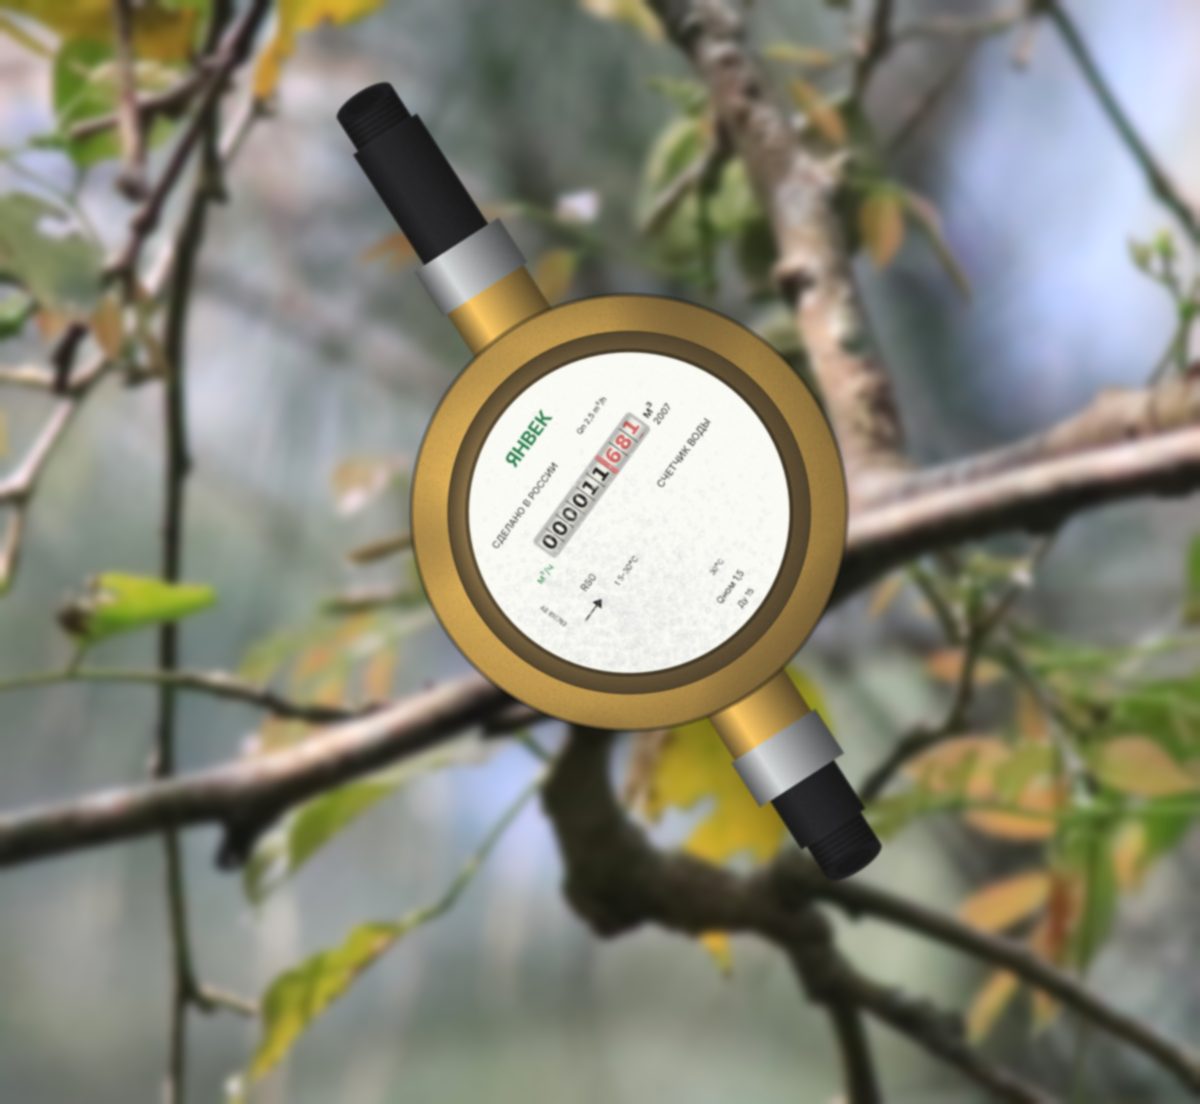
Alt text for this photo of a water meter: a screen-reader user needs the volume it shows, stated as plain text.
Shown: 11.681 m³
